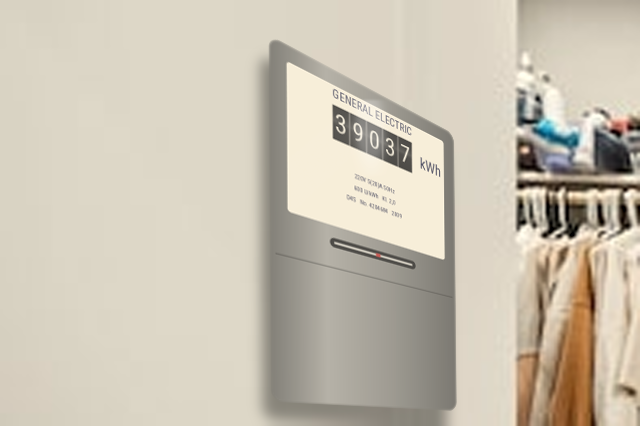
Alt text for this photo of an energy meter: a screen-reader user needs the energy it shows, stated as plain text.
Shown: 39037 kWh
